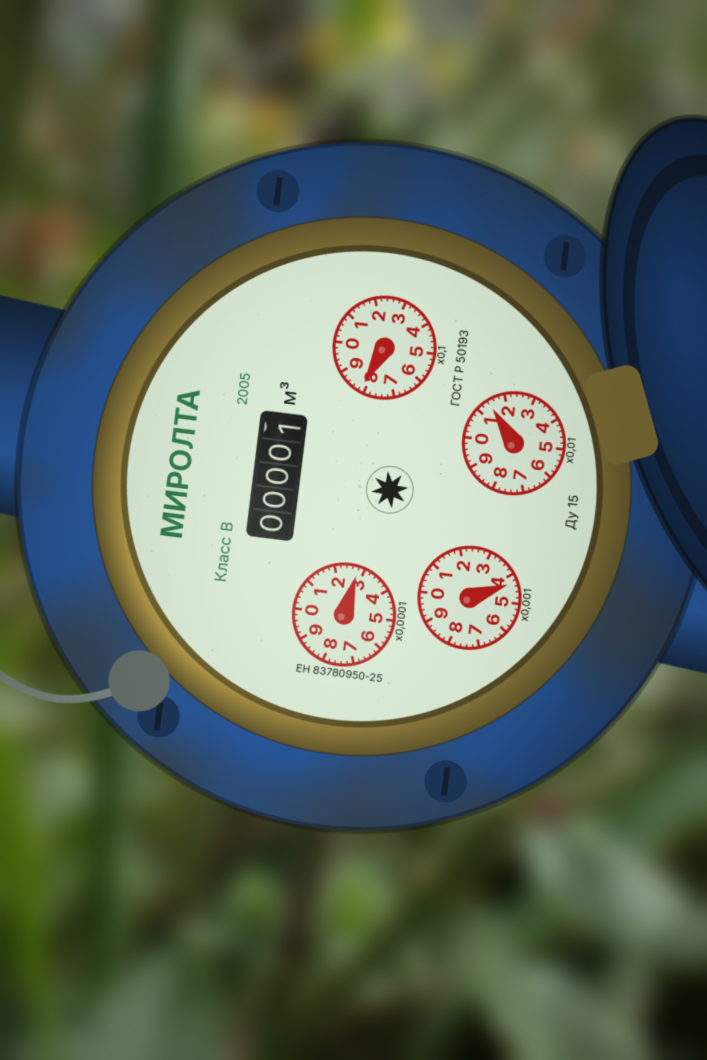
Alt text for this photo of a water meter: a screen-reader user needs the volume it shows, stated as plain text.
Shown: 0.8142 m³
